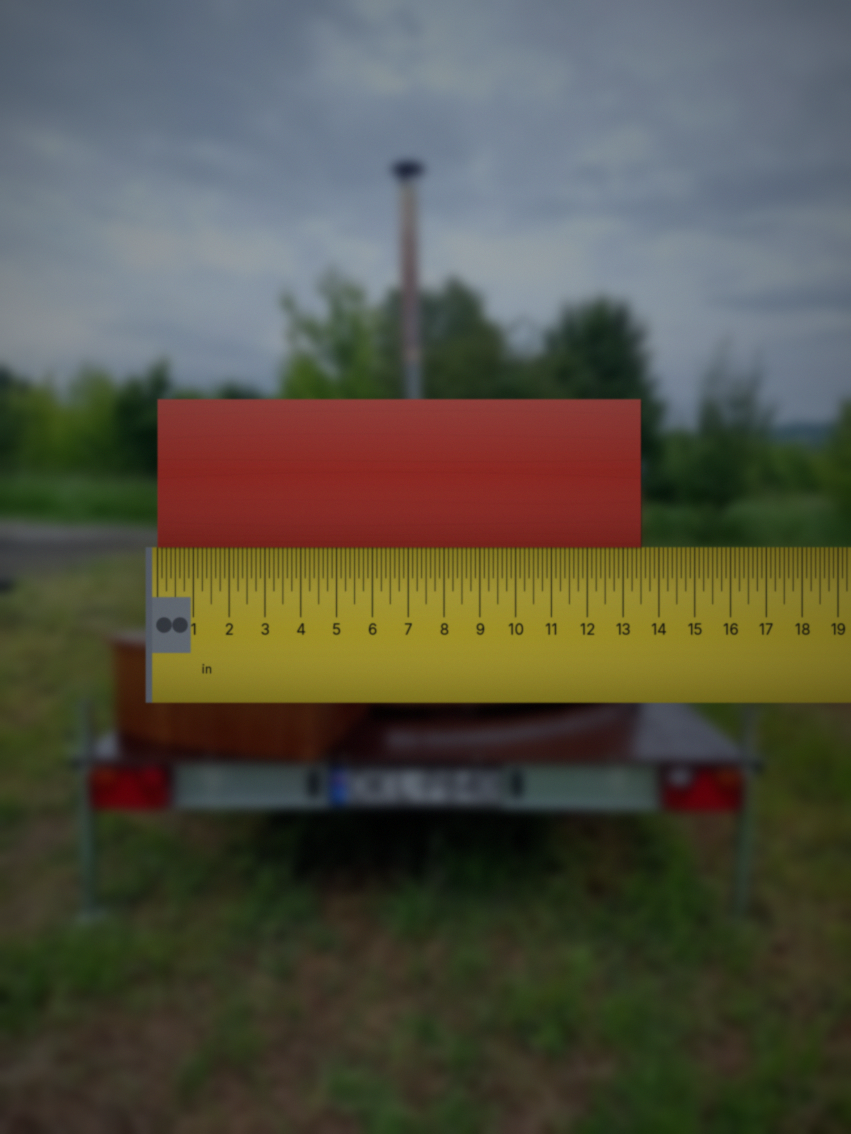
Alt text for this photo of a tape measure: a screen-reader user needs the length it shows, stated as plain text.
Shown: 13.5 in
